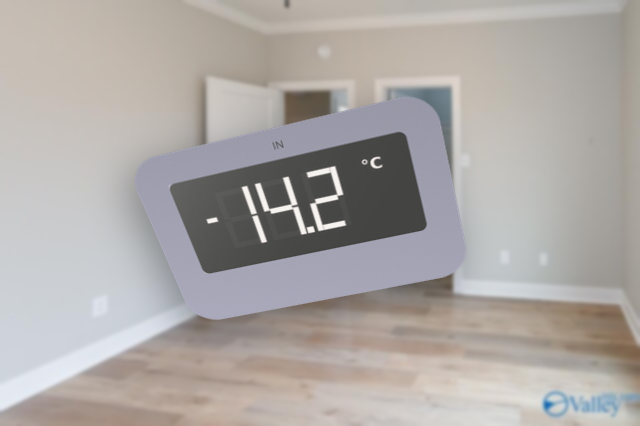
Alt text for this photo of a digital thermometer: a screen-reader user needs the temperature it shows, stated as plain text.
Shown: -14.2 °C
